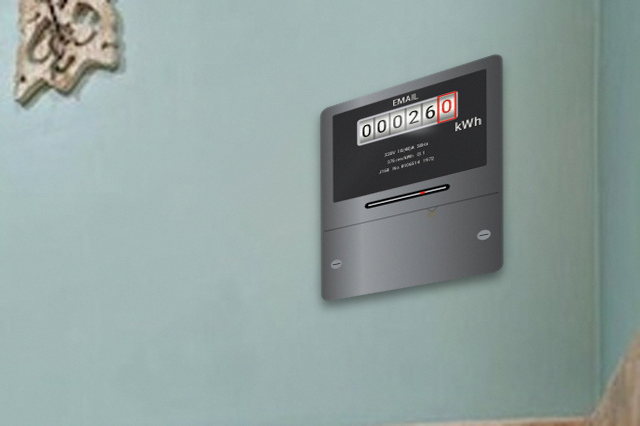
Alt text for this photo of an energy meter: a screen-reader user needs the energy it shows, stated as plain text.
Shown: 26.0 kWh
